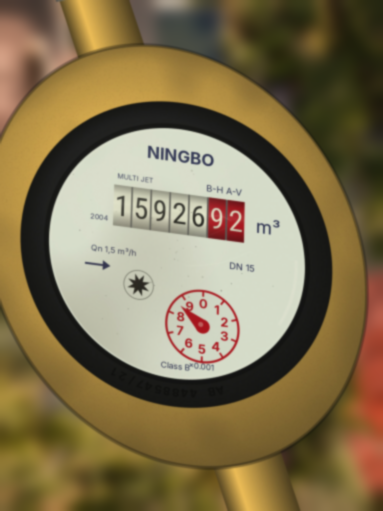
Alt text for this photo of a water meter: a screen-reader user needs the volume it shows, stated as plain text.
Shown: 15926.928 m³
